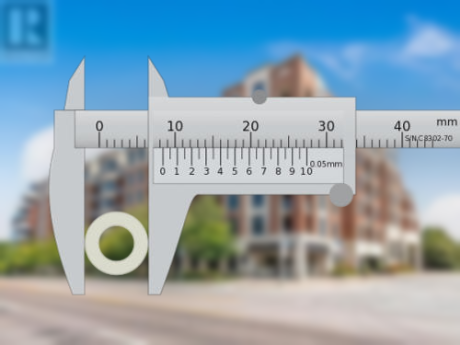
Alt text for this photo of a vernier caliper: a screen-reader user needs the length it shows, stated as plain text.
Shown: 8.4 mm
